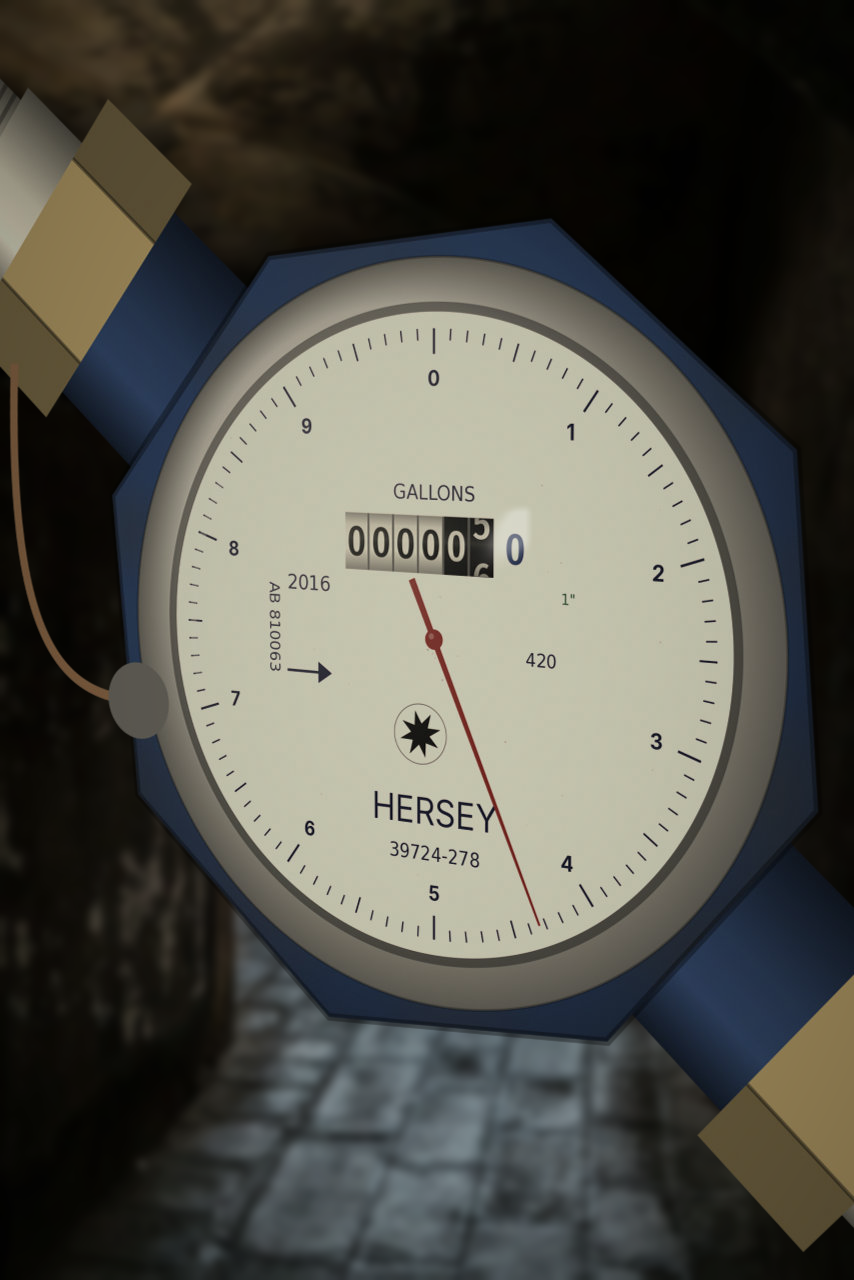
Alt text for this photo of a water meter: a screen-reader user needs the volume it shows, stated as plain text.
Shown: 54.3 gal
